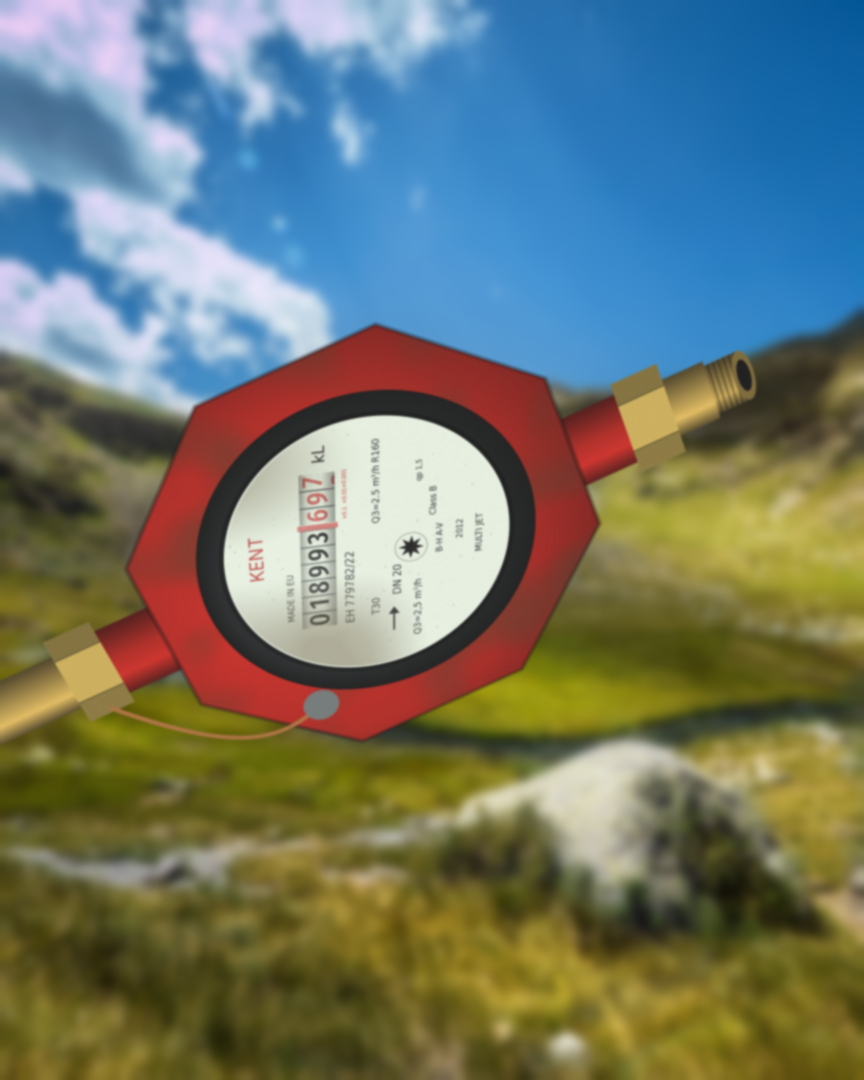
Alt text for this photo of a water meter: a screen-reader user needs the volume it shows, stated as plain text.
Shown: 18993.697 kL
